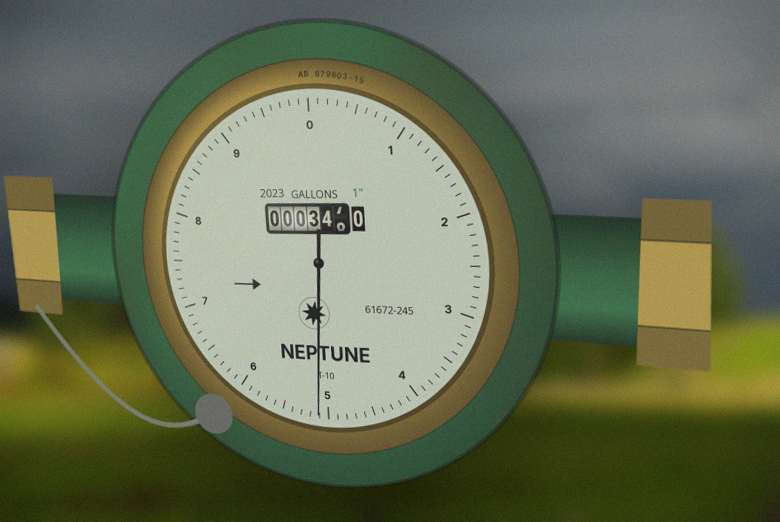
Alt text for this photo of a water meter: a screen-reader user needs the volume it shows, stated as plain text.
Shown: 3475.1 gal
